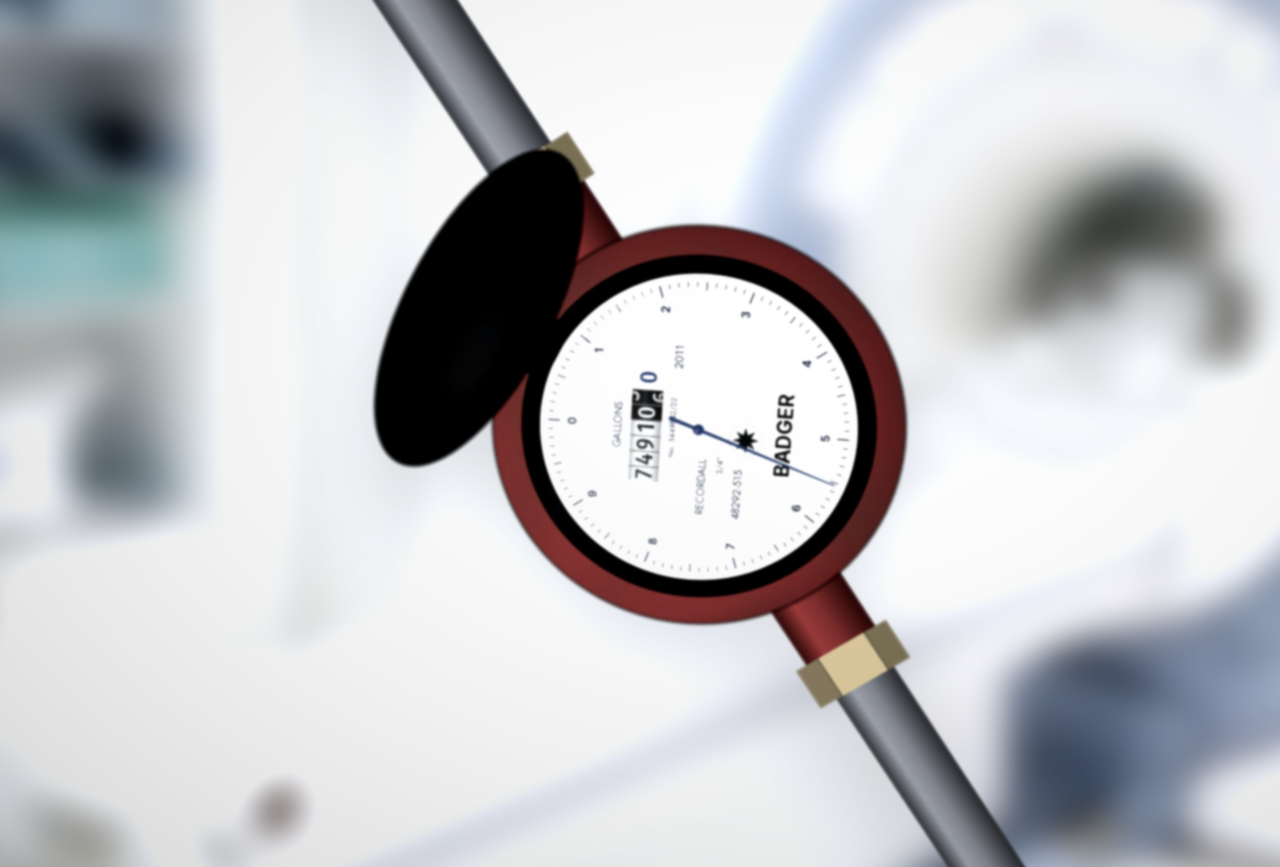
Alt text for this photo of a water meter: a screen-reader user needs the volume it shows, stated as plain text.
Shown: 7491055.5 gal
